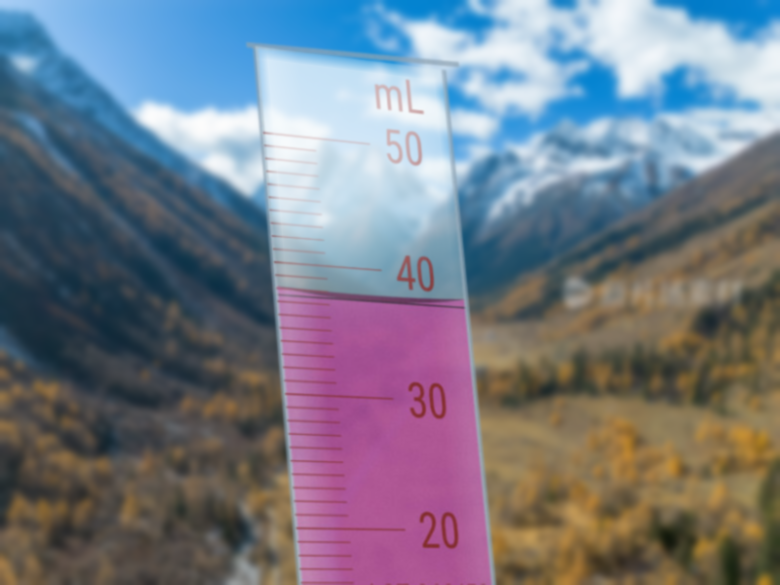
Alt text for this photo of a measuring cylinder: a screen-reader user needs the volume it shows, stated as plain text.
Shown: 37.5 mL
